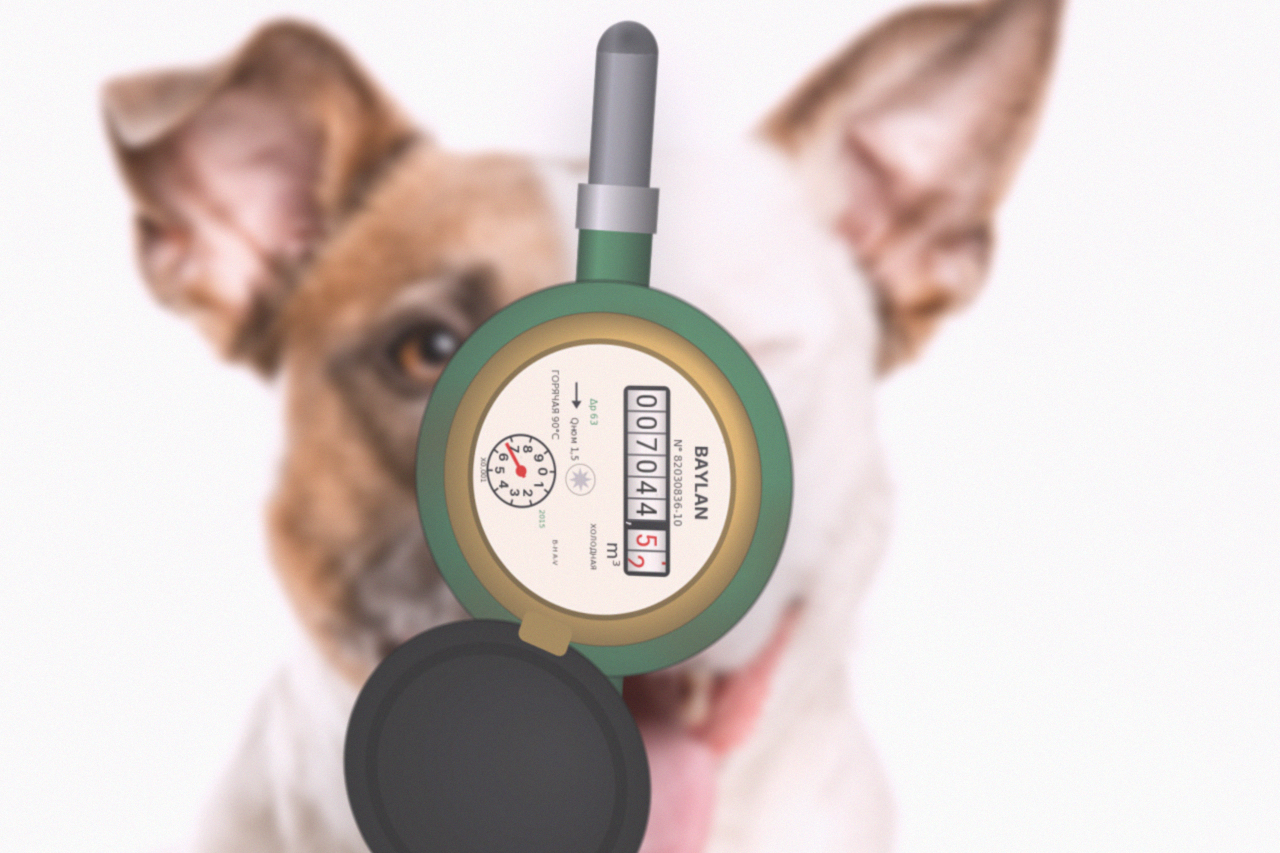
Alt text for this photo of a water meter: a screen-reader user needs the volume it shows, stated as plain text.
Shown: 7044.516 m³
